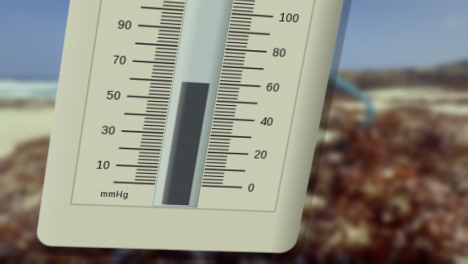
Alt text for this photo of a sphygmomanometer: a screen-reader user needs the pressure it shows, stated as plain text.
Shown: 60 mmHg
